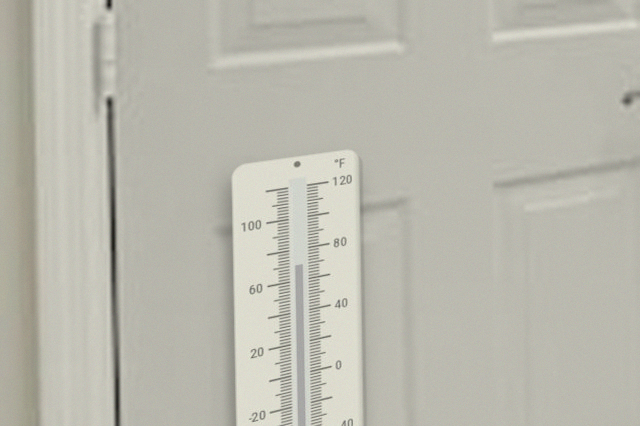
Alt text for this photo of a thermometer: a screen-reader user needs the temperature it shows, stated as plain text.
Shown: 70 °F
